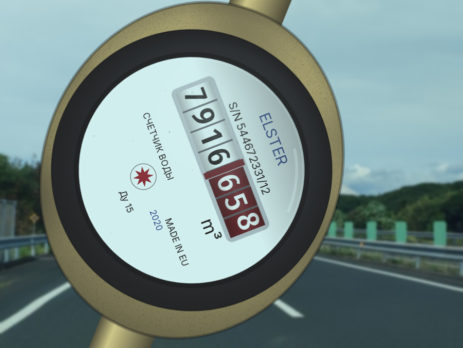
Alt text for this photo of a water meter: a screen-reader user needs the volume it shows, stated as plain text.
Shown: 7916.658 m³
